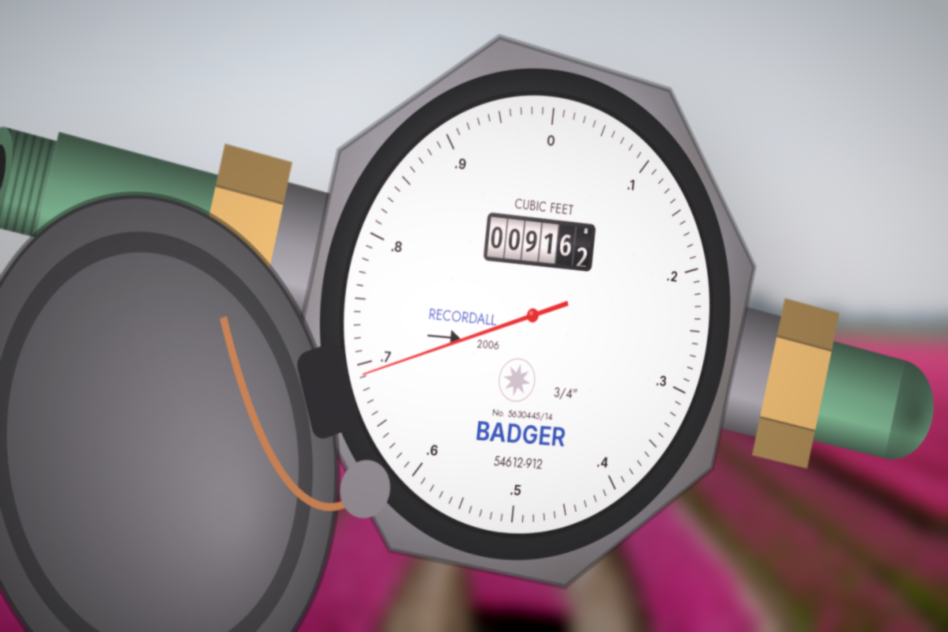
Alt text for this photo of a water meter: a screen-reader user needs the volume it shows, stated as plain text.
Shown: 9161.69 ft³
